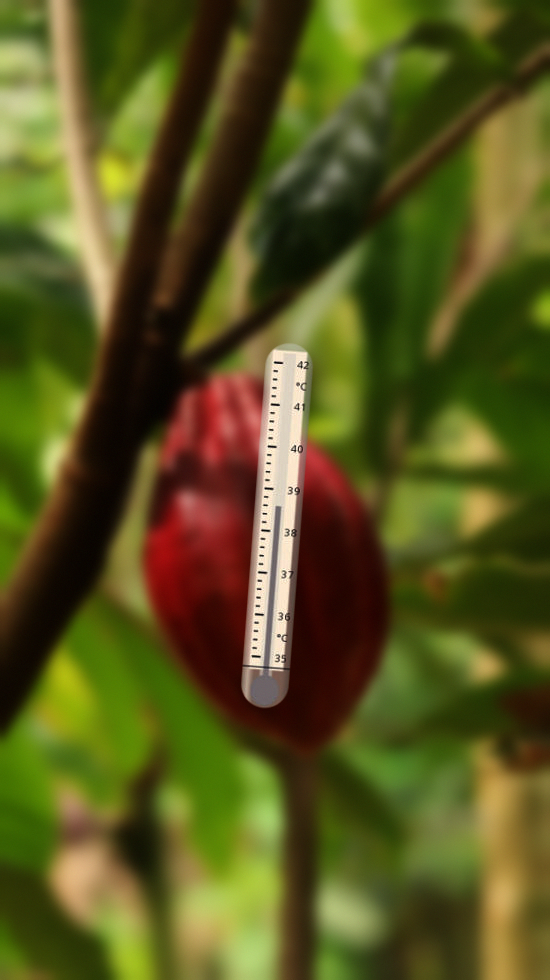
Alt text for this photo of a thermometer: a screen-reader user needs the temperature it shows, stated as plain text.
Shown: 38.6 °C
